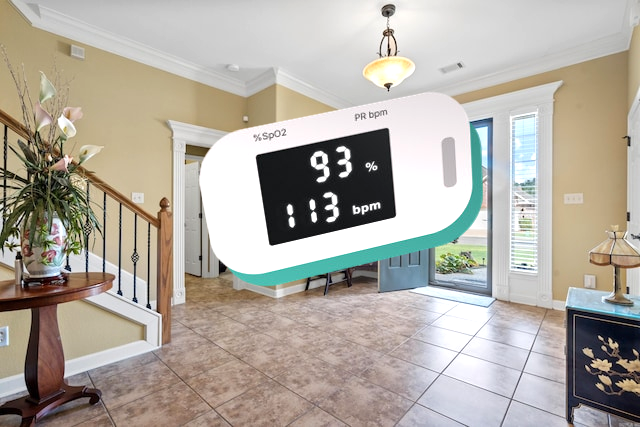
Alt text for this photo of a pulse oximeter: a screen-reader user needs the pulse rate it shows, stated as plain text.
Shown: 113 bpm
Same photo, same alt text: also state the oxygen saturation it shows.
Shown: 93 %
